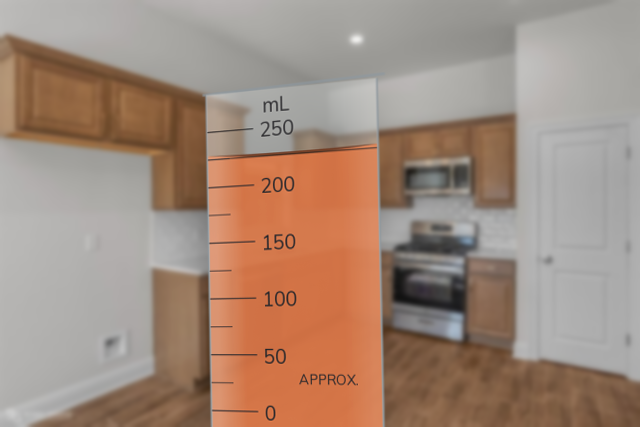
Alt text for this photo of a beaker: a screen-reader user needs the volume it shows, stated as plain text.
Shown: 225 mL
